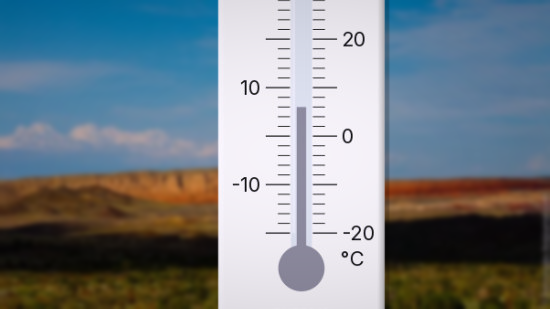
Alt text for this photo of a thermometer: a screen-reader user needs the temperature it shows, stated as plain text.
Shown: 6 °C
